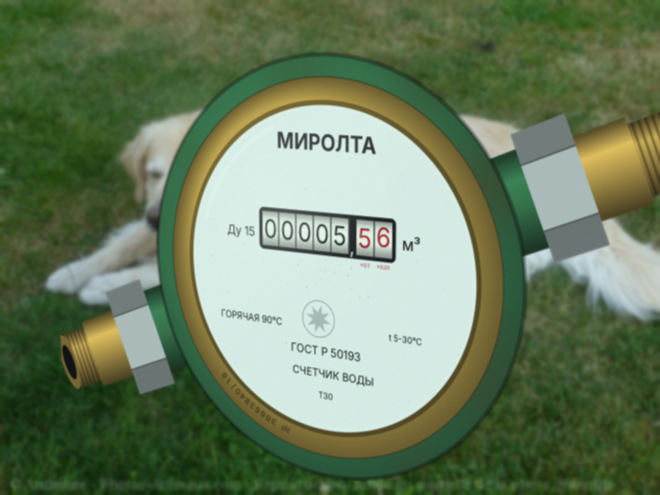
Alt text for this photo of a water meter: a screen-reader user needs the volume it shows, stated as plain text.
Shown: 5.56 m³
